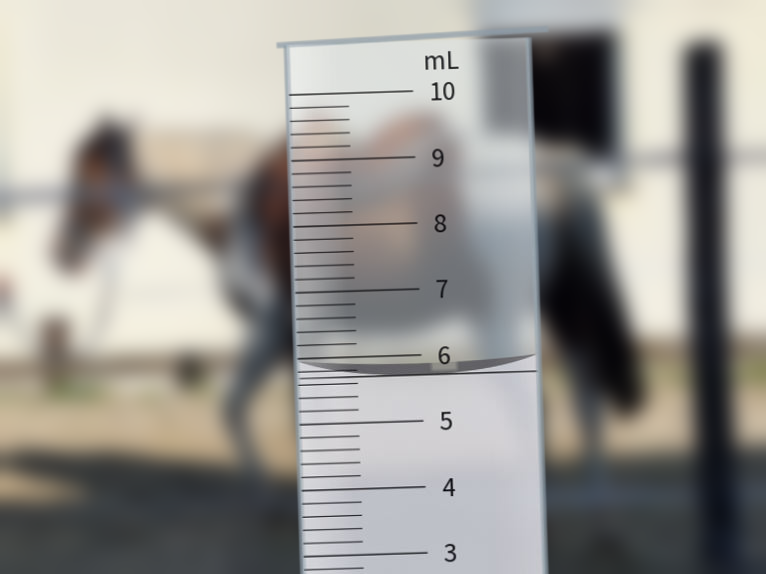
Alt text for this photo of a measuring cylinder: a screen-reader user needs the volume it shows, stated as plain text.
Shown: 5.7 mL
